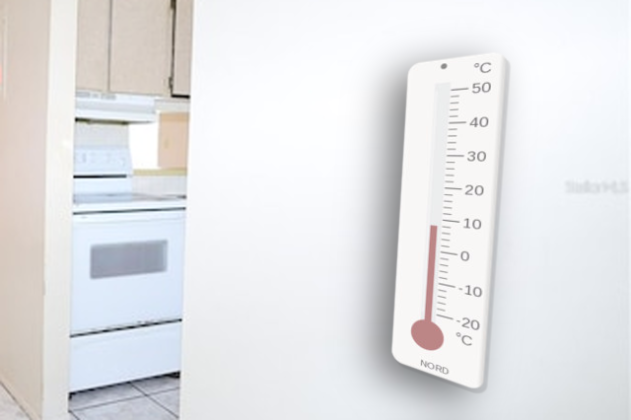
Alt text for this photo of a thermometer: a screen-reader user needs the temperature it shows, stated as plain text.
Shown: 8 °C
